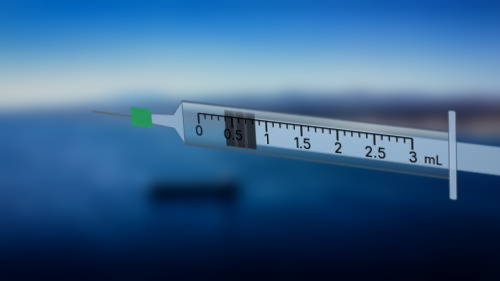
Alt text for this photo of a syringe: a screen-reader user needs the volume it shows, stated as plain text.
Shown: 0.4 mL
